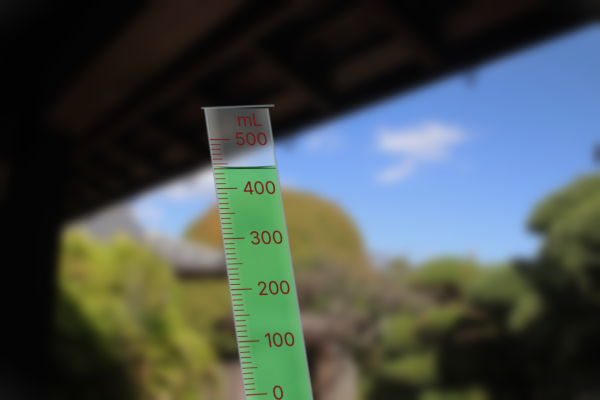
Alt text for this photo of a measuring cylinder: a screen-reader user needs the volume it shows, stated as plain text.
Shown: 440 mL
